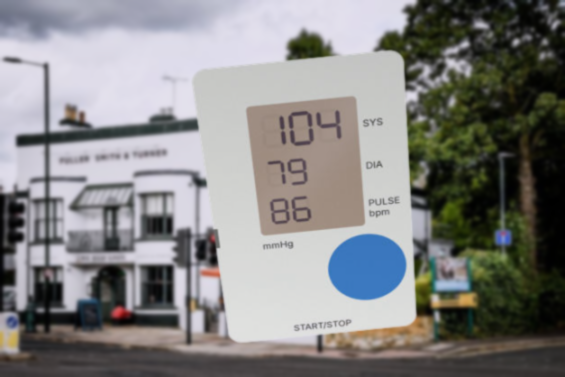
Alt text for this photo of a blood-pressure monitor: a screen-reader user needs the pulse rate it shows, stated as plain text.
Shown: 86 bpm
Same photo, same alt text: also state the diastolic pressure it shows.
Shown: 79 mmHg
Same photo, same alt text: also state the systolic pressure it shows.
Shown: 104 mmHg
